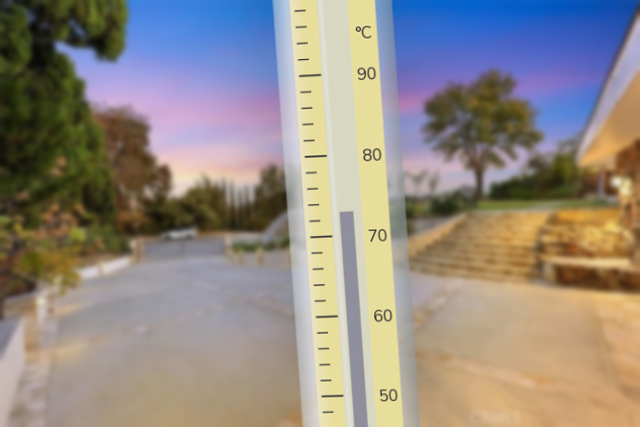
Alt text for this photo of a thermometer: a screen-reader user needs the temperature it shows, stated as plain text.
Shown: 73 °C
